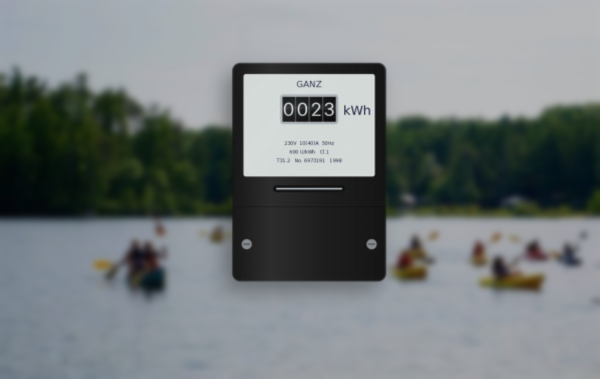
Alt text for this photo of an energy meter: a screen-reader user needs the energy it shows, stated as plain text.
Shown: 23 kWh
